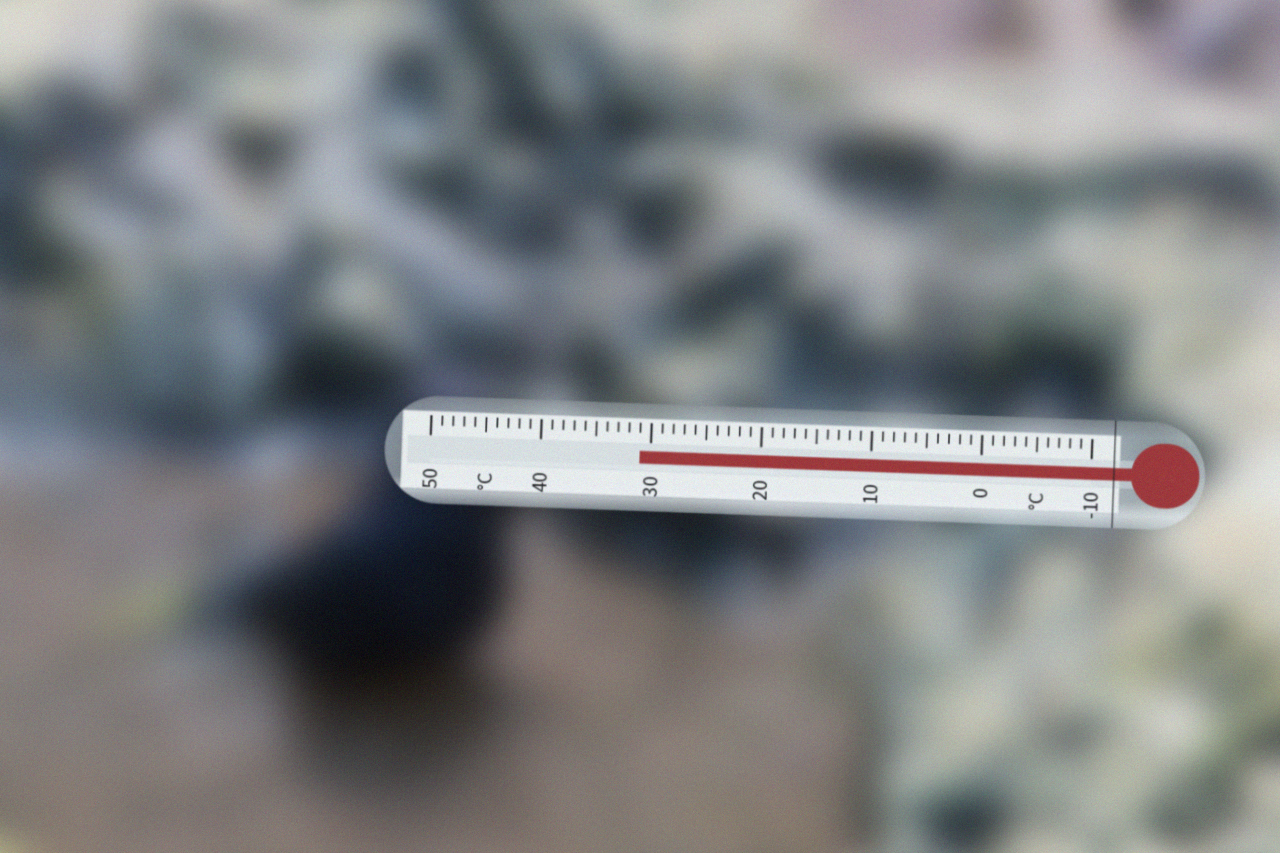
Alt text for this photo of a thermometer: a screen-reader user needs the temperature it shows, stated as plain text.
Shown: 31 °C
